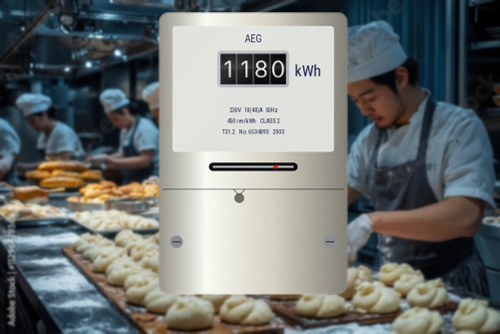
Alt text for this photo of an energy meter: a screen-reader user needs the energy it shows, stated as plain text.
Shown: 1180 kWh
